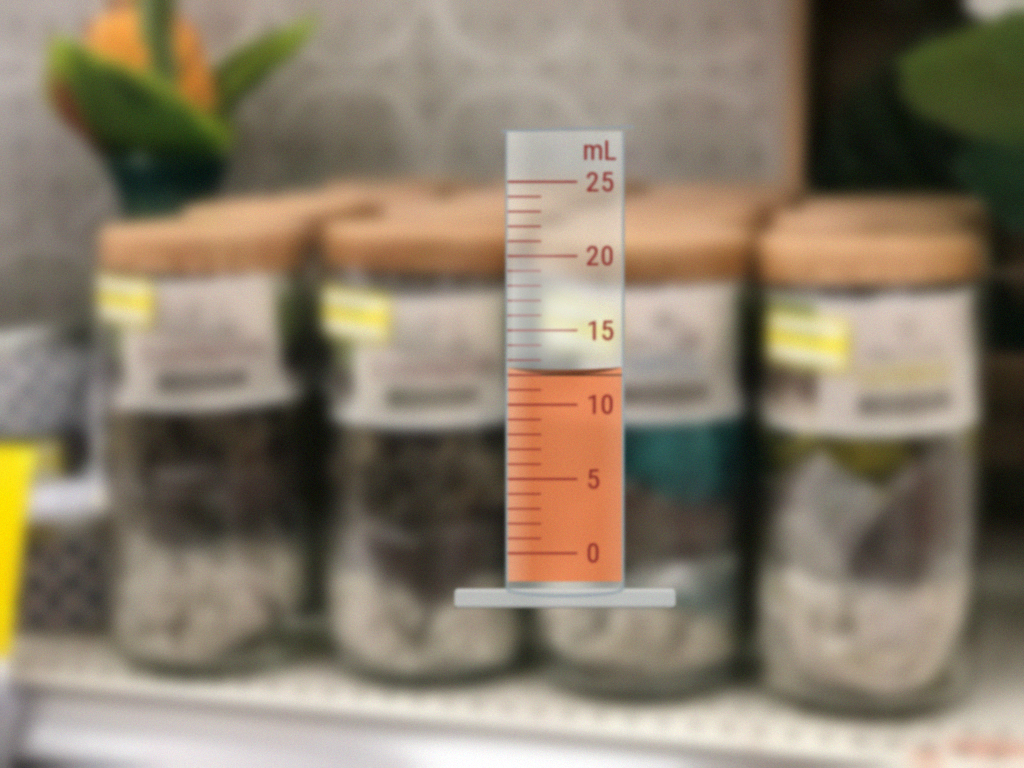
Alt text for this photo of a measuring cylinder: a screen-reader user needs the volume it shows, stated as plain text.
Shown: 12 mL
